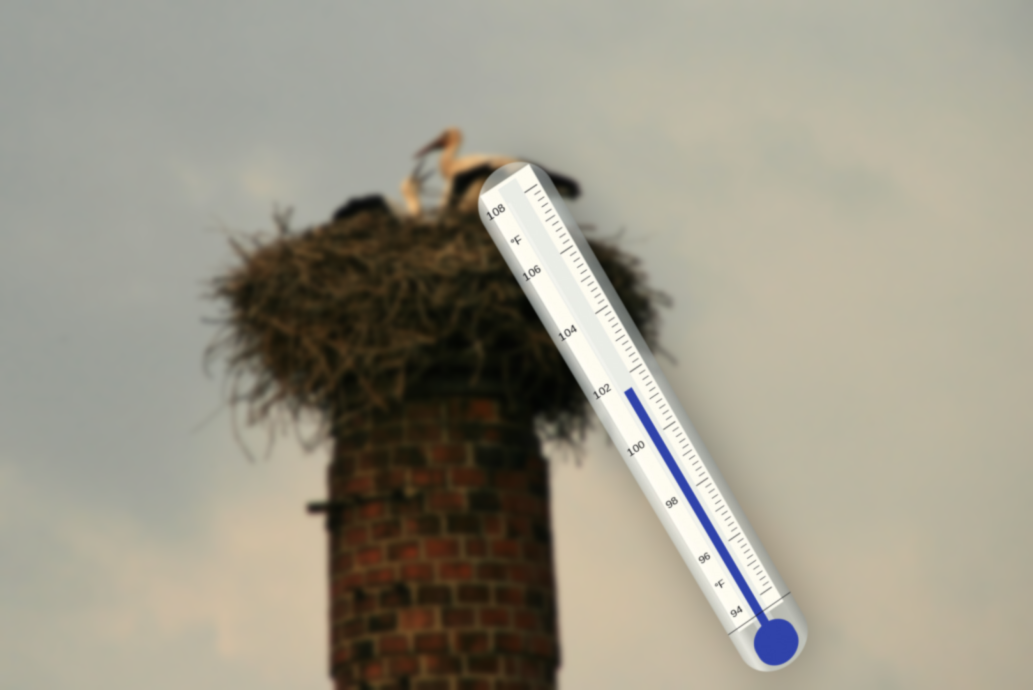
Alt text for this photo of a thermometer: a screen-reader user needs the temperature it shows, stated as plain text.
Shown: 101.6 °F
